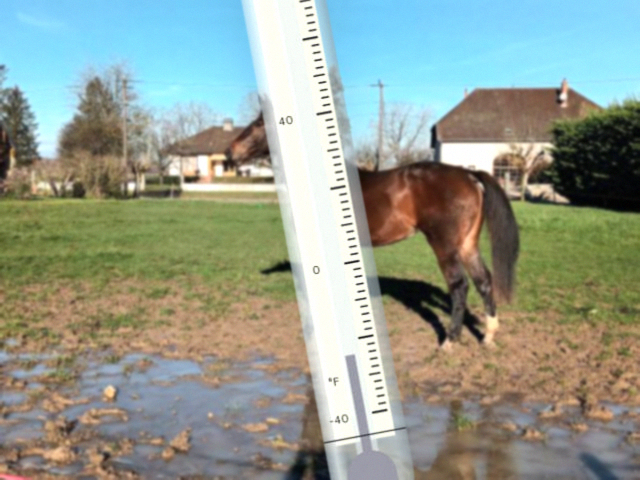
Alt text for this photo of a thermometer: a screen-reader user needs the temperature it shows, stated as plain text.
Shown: -24 °F
